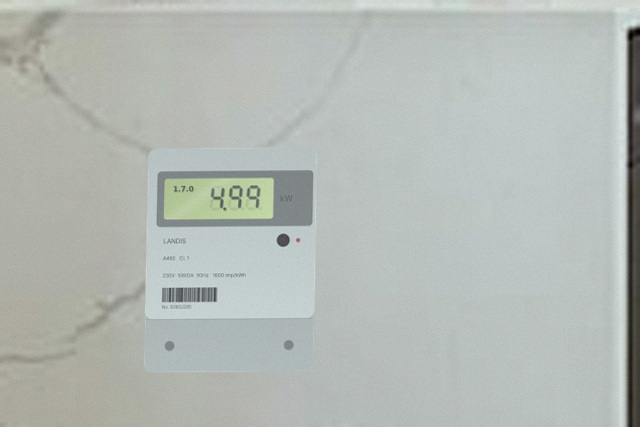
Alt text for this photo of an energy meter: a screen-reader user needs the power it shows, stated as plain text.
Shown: 4.99 kW
